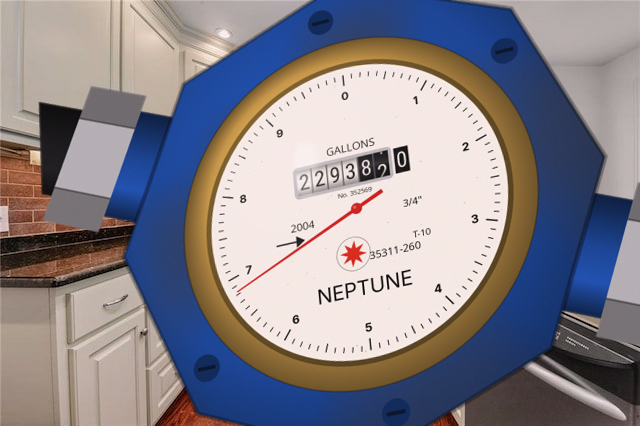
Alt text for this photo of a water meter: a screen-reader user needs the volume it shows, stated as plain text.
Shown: 2293816.8 gal
